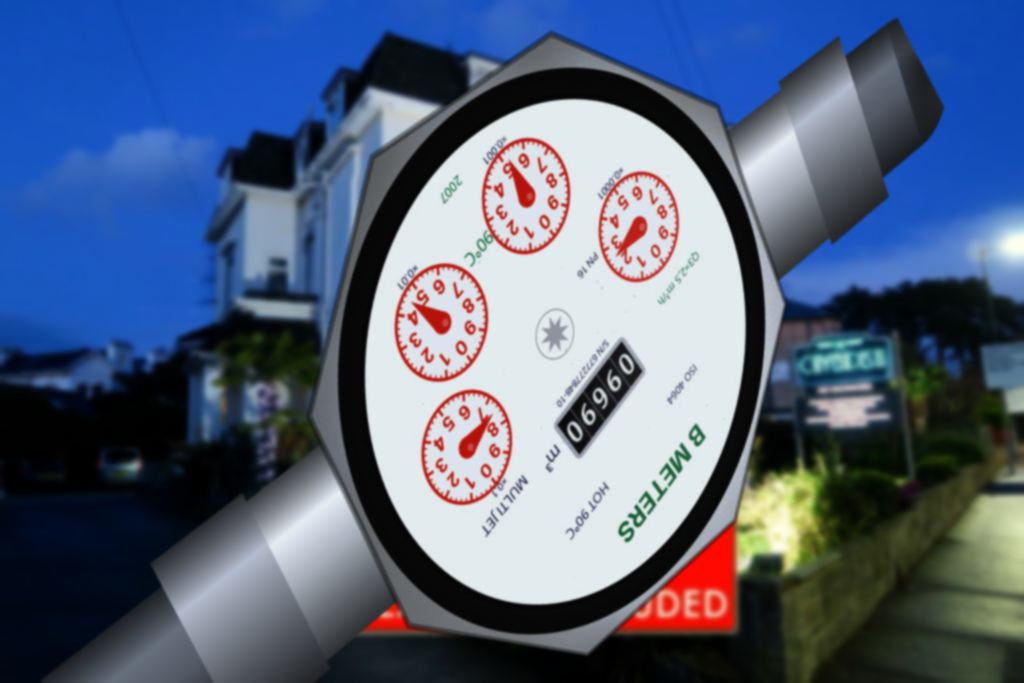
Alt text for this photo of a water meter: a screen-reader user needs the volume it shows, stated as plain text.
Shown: 9690.7452 m³
